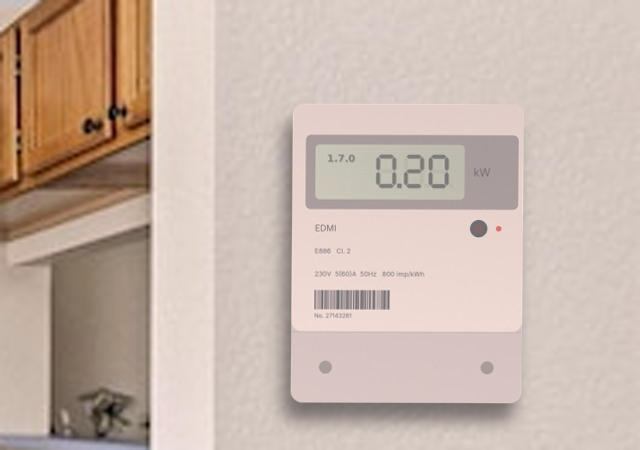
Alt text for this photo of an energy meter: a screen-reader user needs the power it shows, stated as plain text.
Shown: 0.20 kW
